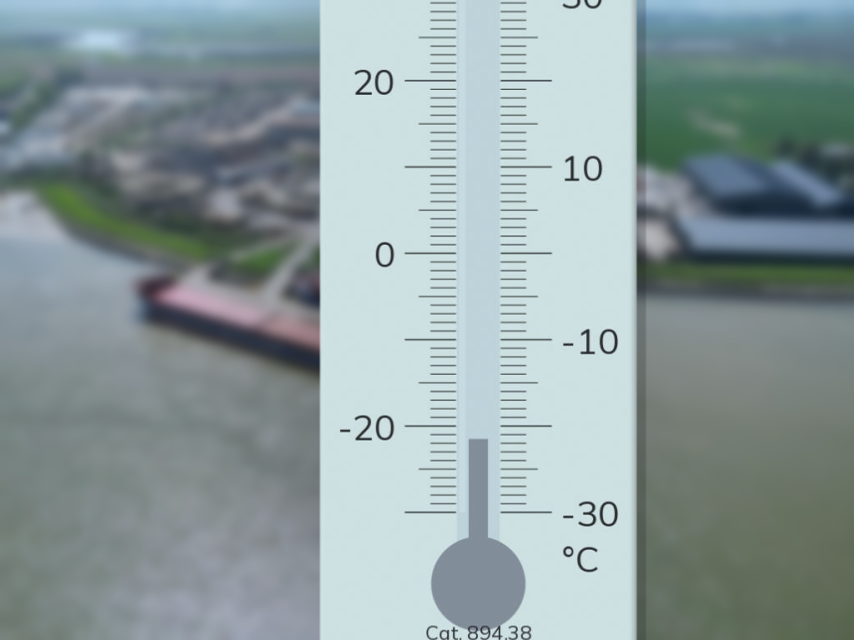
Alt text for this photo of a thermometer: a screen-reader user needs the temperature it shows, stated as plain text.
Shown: -21.5 °C
